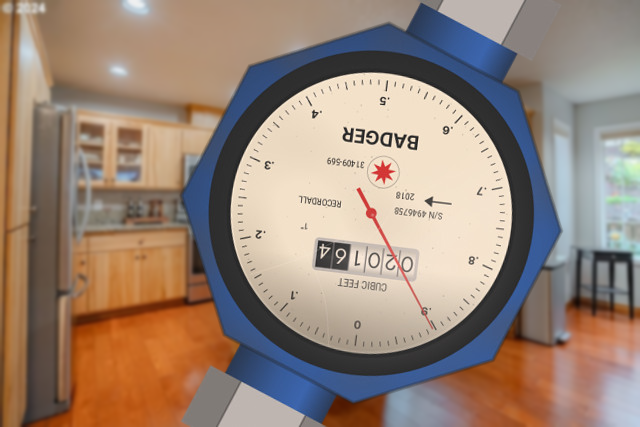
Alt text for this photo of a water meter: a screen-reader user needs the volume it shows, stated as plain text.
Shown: 20163.90 ft³
